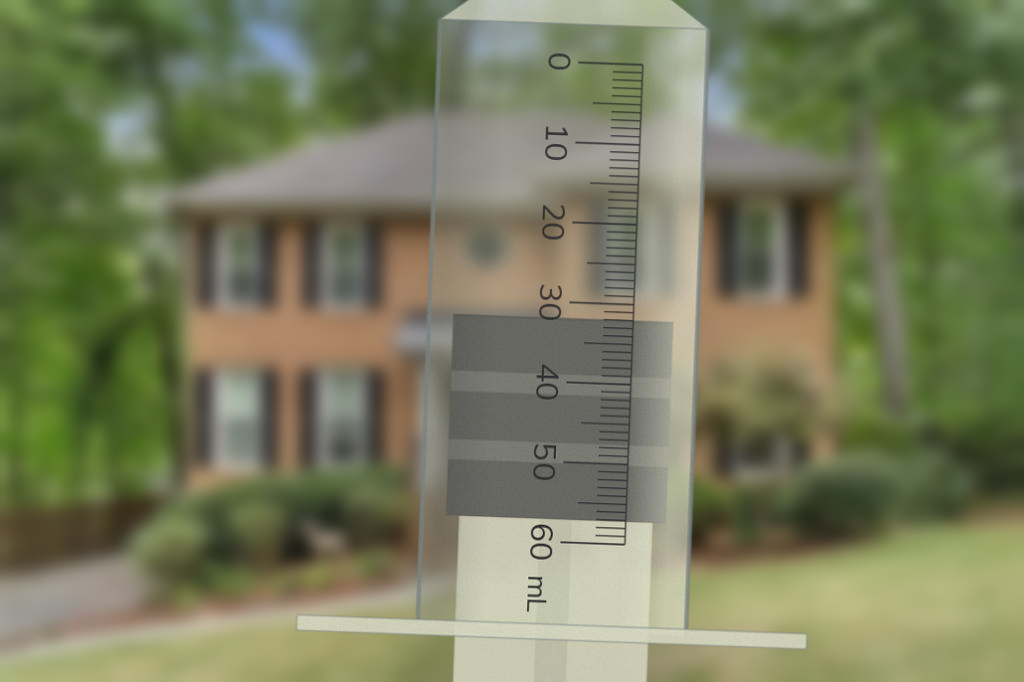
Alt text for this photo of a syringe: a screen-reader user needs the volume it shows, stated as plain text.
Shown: 32 mL
